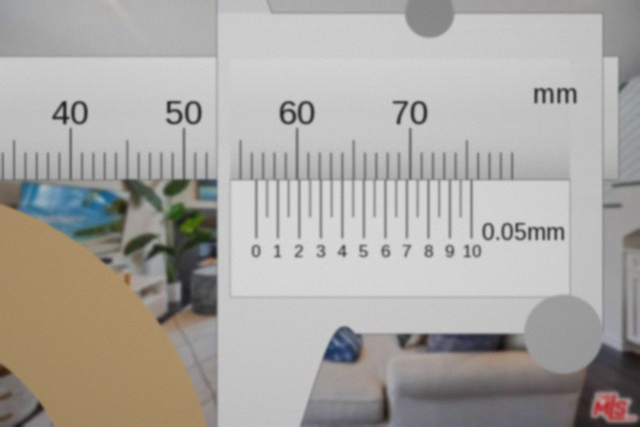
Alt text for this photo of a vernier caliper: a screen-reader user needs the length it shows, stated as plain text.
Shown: 56.4 mm
